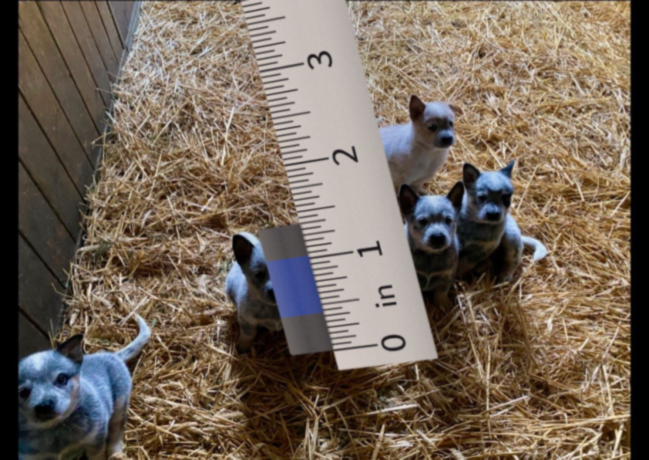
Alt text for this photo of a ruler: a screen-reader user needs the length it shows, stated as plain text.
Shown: 1.375 in
